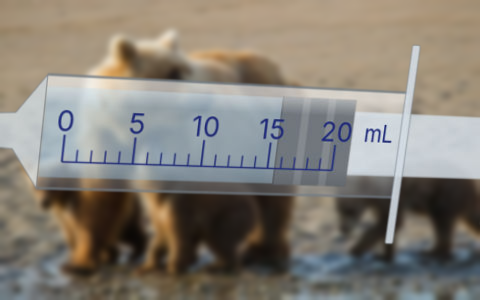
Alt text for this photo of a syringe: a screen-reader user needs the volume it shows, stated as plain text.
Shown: 15.5 mL
